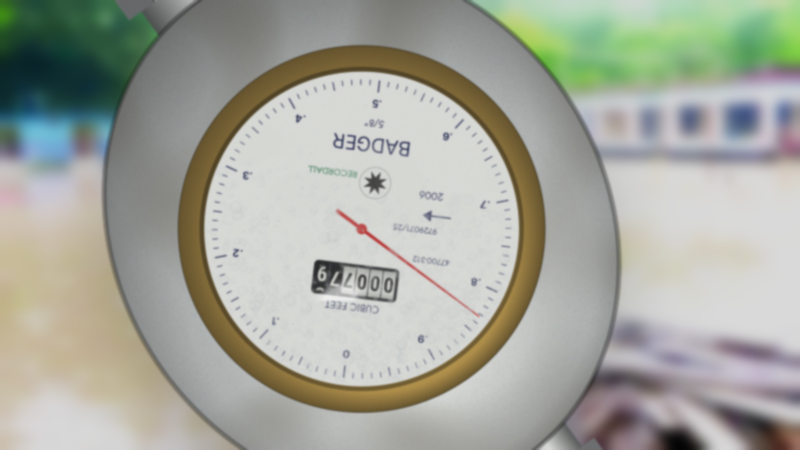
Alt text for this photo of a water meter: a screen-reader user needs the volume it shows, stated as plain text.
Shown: 778.83 ft³
